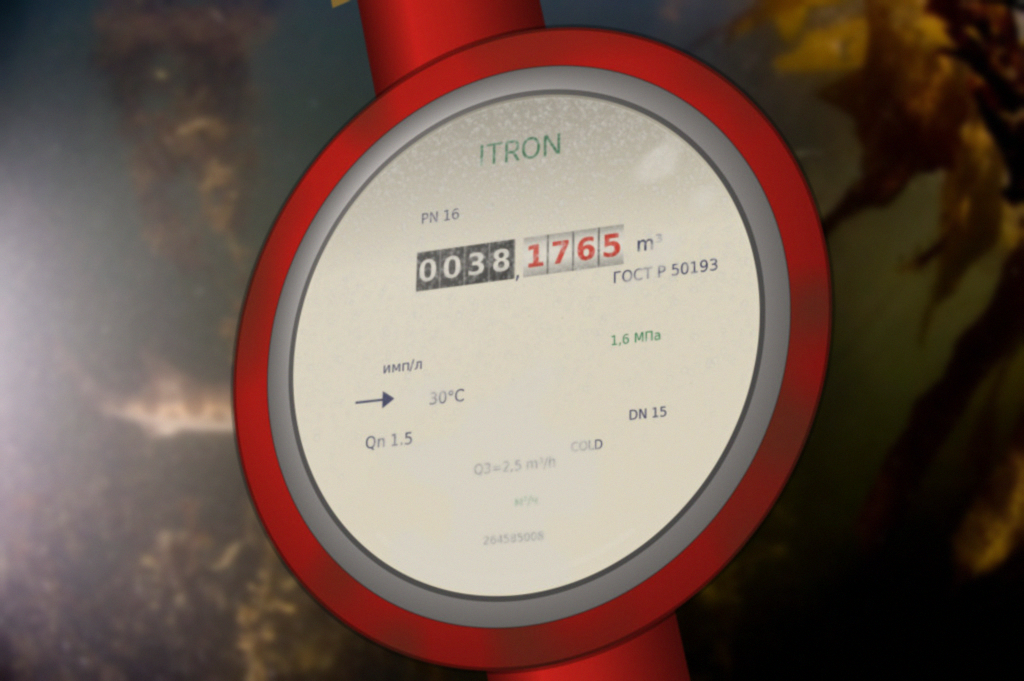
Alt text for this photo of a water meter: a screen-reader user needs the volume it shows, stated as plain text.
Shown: 38.1765 m³
